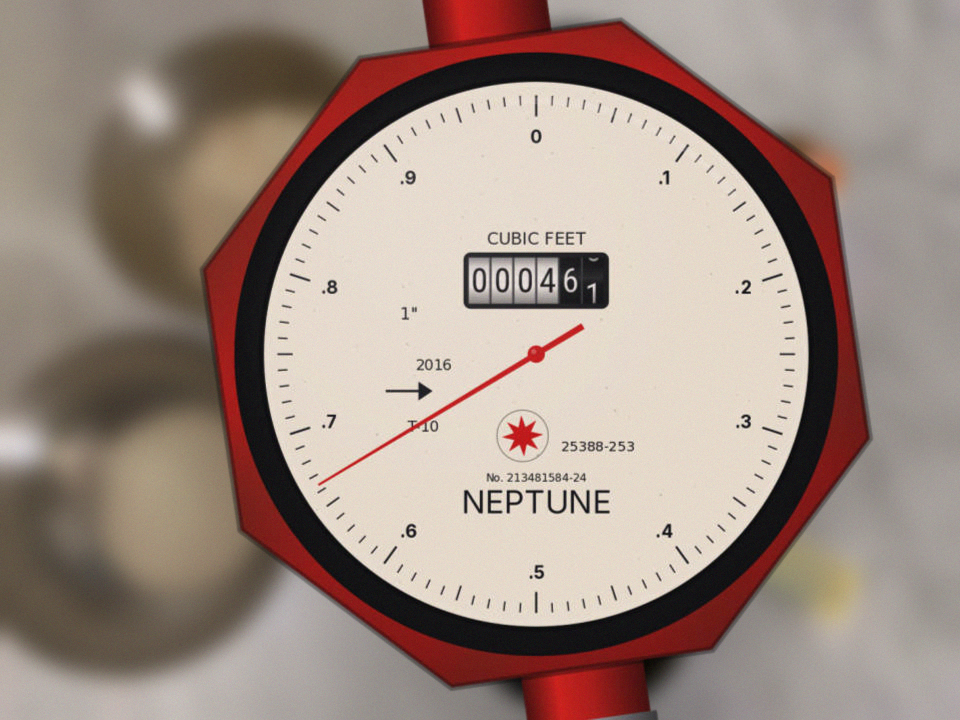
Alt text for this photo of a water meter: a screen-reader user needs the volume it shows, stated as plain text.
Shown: 460.66 ft³
